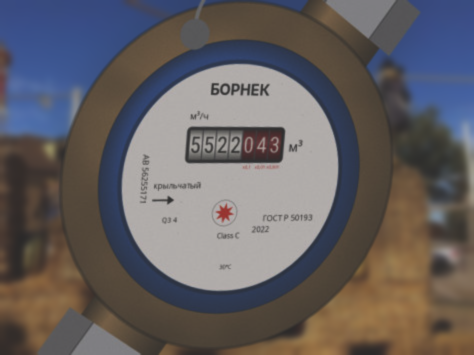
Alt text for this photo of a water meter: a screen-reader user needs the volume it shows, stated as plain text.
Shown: 5522.043 m³
